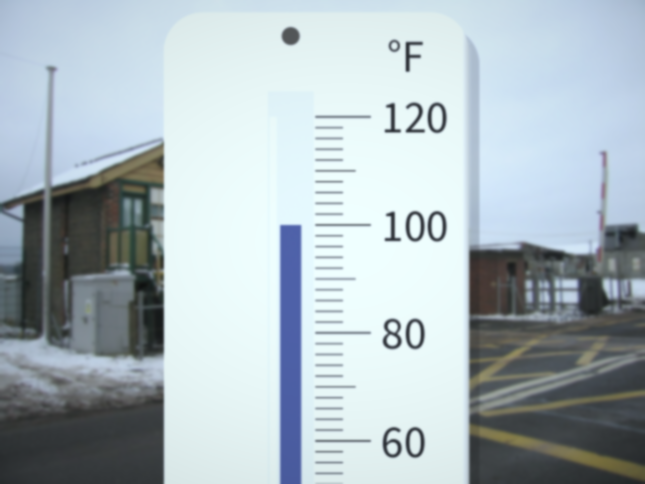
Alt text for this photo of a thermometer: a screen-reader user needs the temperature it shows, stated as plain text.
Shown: 100 °F
